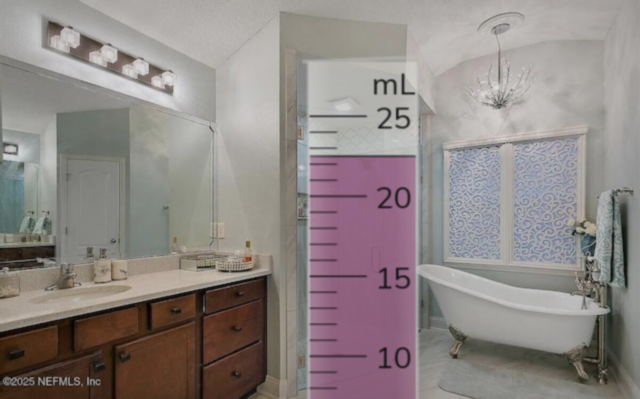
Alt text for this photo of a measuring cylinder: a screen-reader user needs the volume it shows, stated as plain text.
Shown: 22.5 mL
